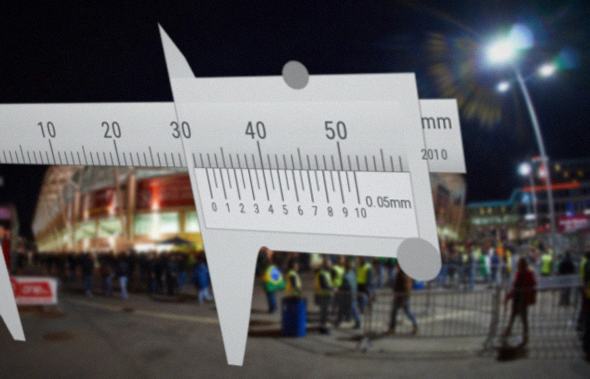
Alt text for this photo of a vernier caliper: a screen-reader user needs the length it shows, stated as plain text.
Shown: 32.4 mm
